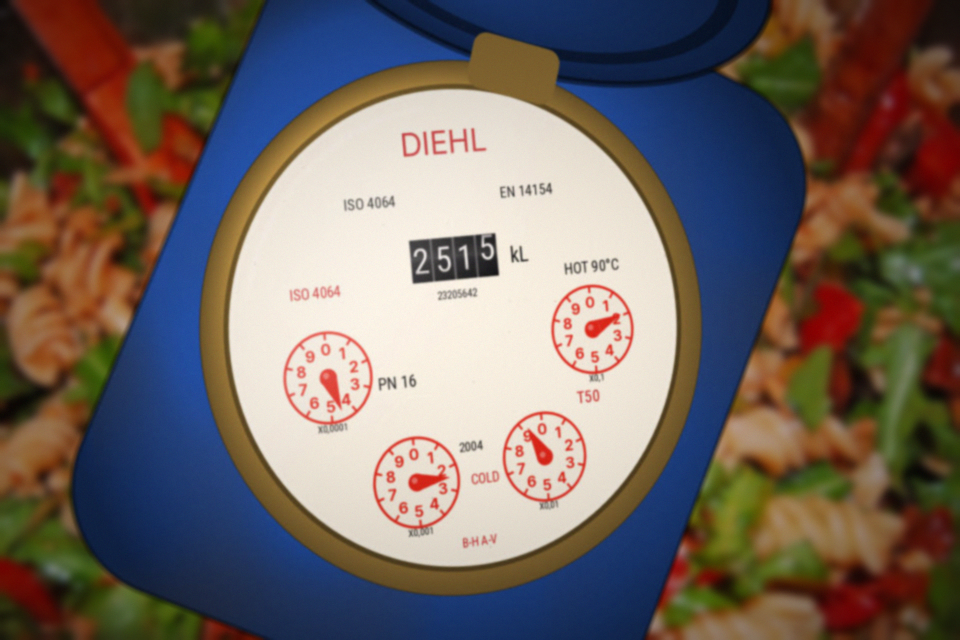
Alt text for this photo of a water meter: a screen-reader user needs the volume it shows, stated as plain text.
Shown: 2515.1924 kL
